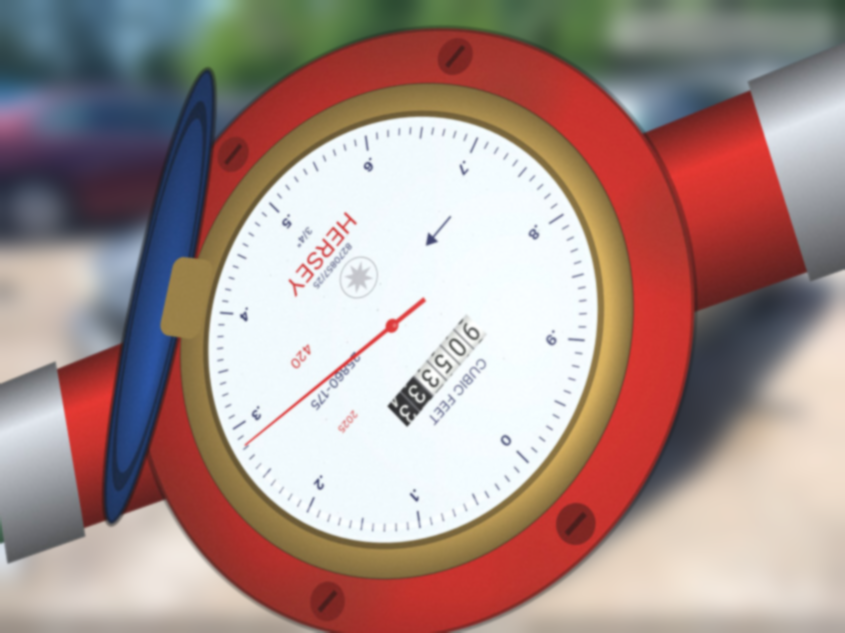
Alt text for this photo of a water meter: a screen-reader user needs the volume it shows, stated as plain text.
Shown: 905333.28 ft³
